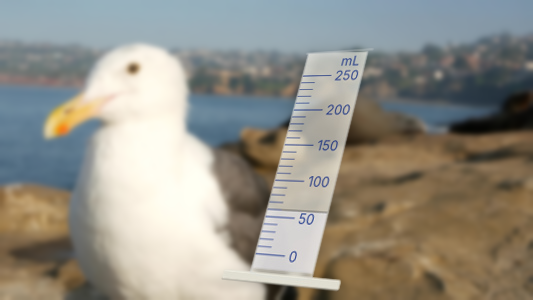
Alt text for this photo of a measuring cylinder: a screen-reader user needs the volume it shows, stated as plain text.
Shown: 60 mL
